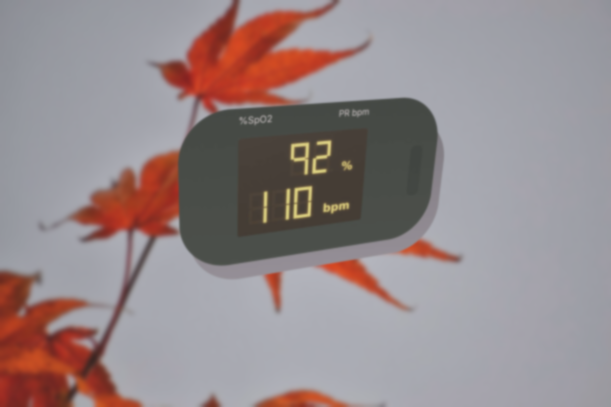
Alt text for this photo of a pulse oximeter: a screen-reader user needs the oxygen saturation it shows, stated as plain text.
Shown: 92 %
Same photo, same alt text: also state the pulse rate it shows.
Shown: 110 bpm
